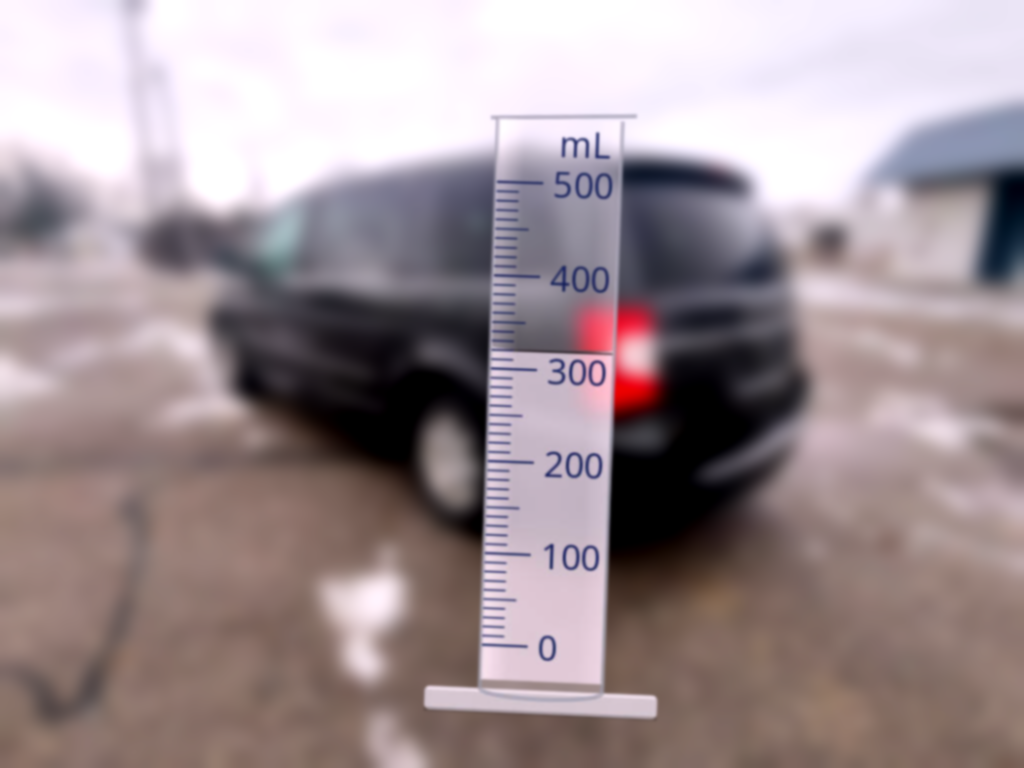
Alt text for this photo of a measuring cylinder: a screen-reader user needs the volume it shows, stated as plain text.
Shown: 320 mL
